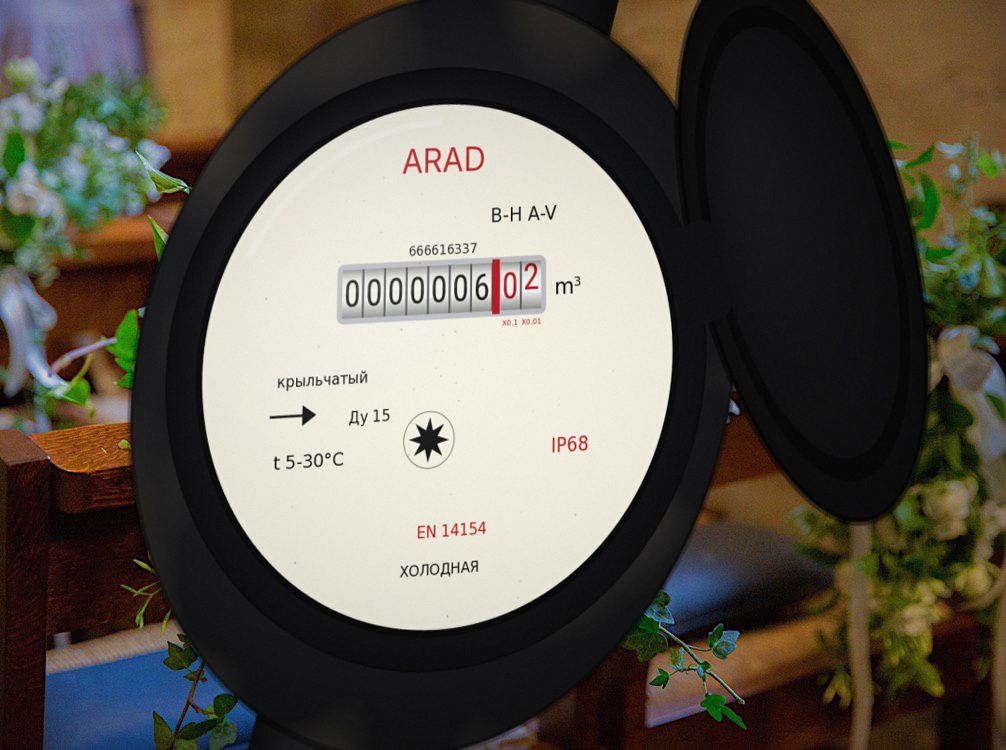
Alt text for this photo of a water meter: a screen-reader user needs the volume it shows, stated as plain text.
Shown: 6.02 m³
